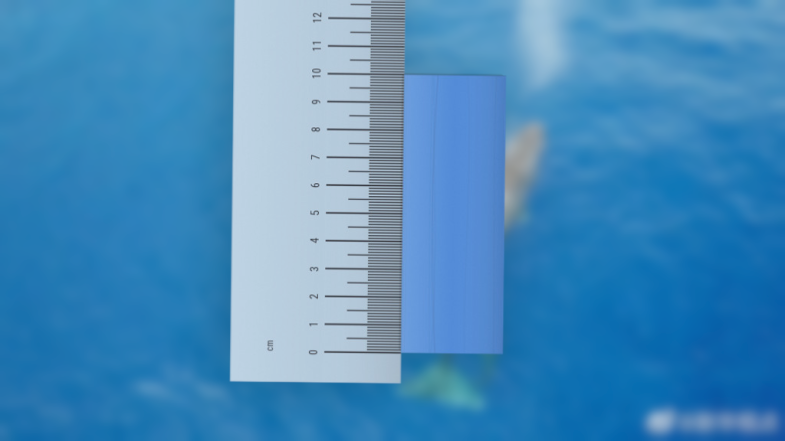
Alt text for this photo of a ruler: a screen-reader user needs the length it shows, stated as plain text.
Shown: 10 cm
